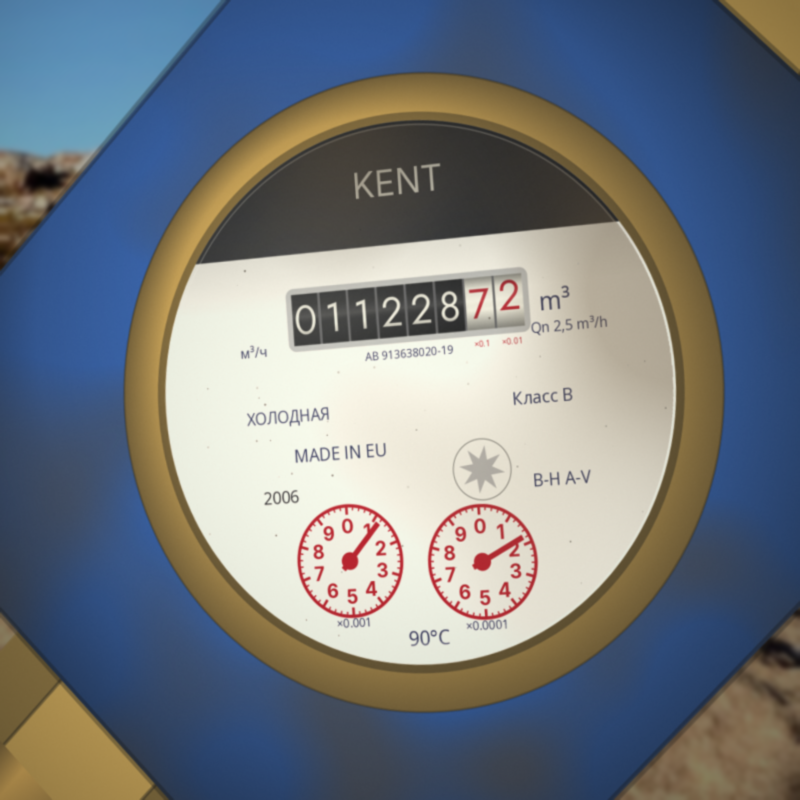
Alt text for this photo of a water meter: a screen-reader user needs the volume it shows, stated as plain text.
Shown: 11228.7211 m³
